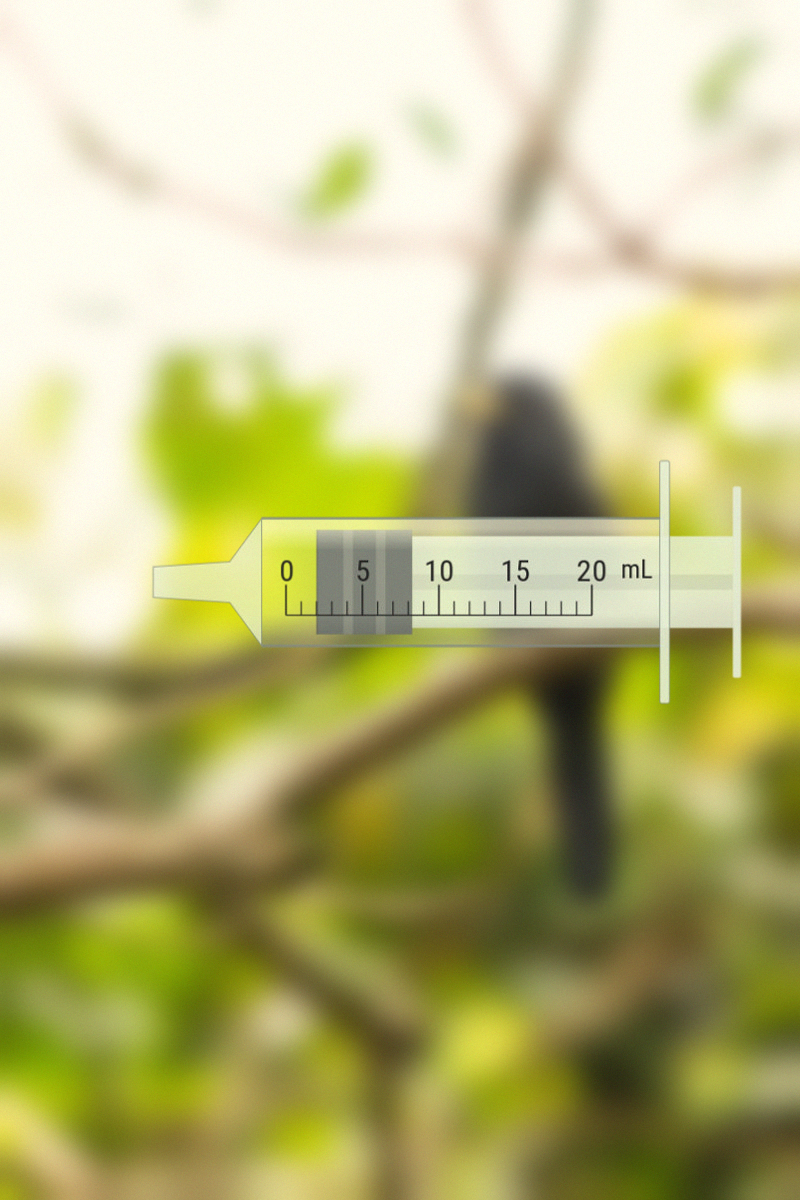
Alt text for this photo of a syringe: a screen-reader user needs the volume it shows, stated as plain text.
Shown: 2 mL
